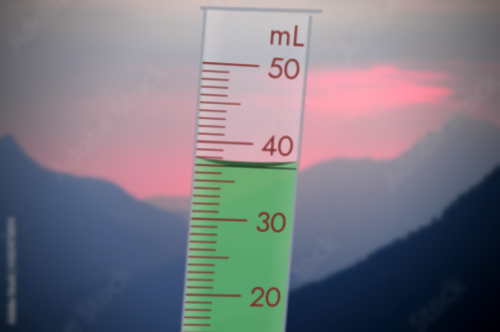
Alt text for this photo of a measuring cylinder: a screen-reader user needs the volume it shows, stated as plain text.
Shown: 37 mL
